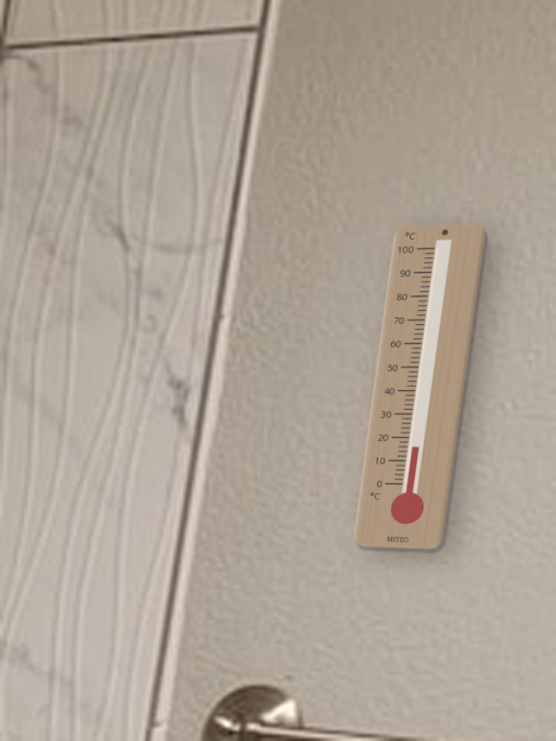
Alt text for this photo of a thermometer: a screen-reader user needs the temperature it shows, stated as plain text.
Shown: 16 °C
